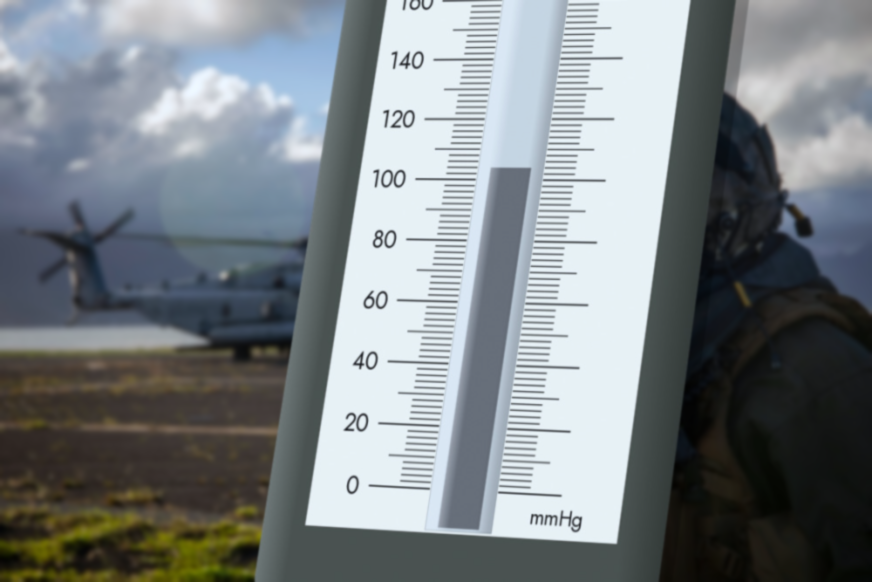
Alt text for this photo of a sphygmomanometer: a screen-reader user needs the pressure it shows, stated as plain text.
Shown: 104 mmHg
